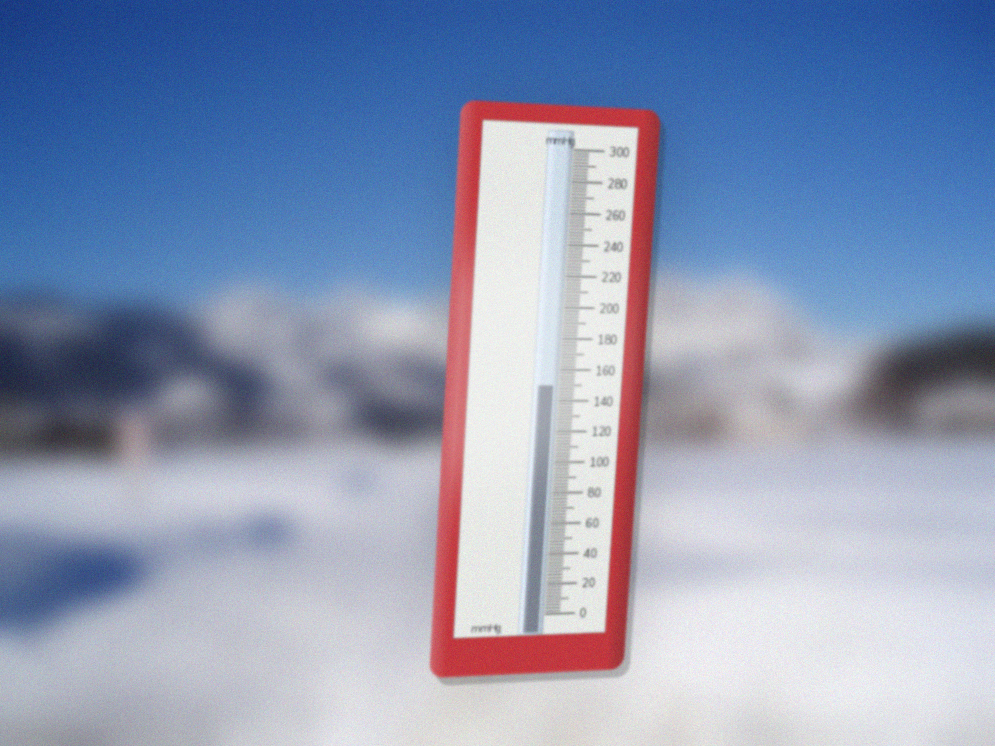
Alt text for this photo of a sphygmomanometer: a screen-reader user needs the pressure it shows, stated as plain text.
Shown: 150 mmHg
